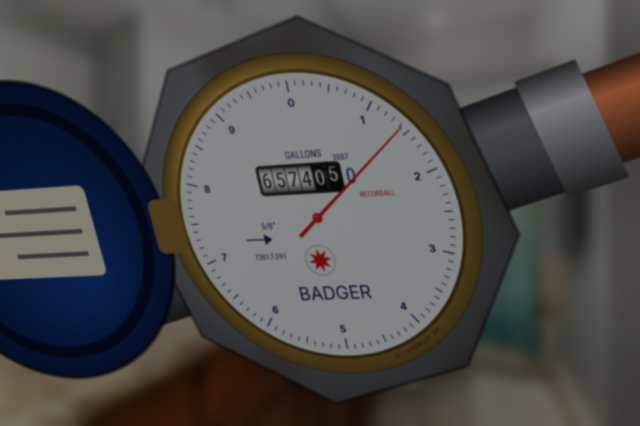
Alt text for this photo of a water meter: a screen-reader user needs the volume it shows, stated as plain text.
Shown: 6574051.4 gal
